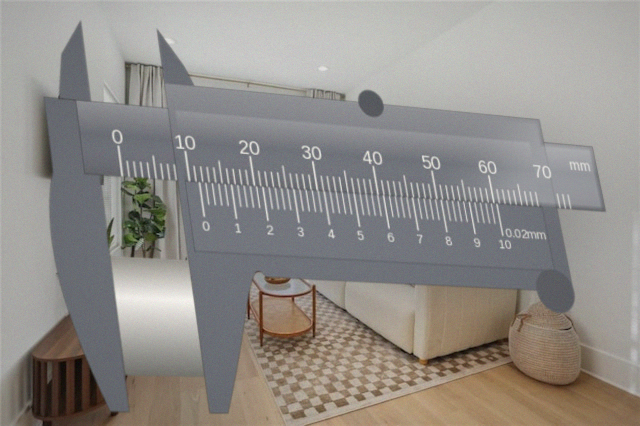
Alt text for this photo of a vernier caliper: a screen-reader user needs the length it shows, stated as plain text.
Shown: 11.5 mm
